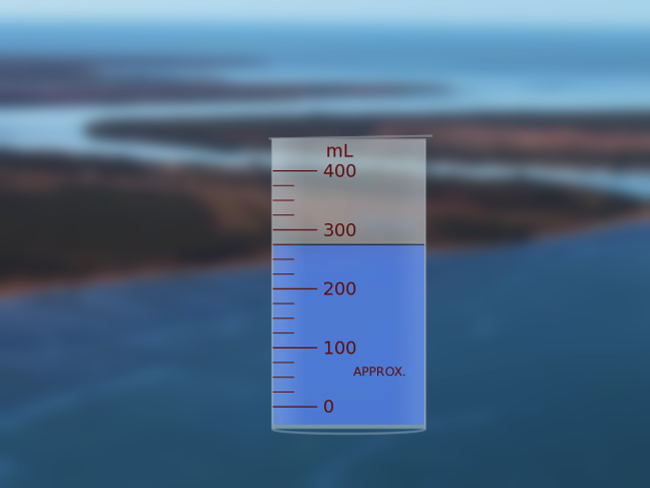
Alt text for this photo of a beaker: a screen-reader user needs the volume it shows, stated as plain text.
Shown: 275 mL
